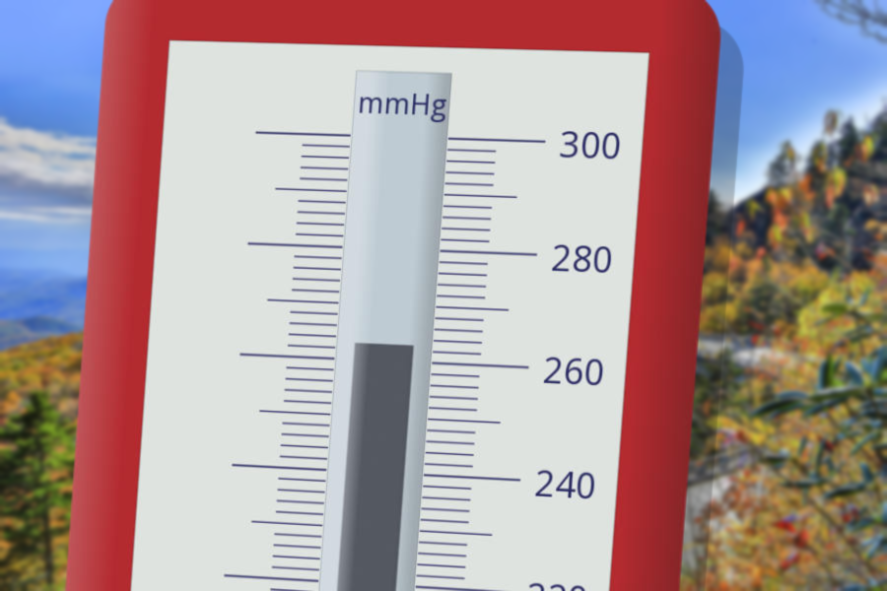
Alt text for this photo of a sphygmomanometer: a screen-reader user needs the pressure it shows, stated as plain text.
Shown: 263 mmHg
